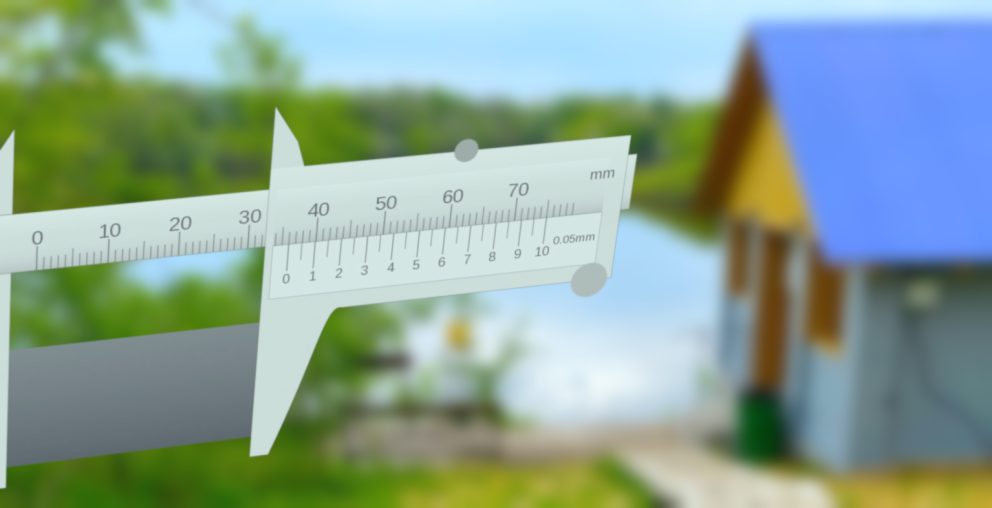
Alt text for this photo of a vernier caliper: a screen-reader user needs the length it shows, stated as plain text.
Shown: 36.0 mm
